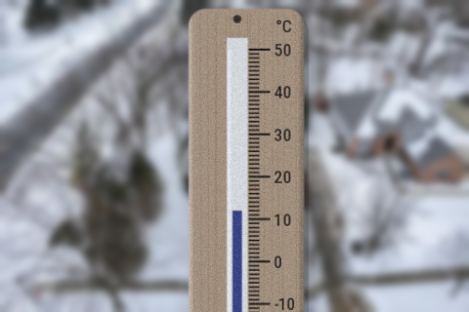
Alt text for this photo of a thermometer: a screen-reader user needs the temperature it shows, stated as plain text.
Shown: 12 °C
